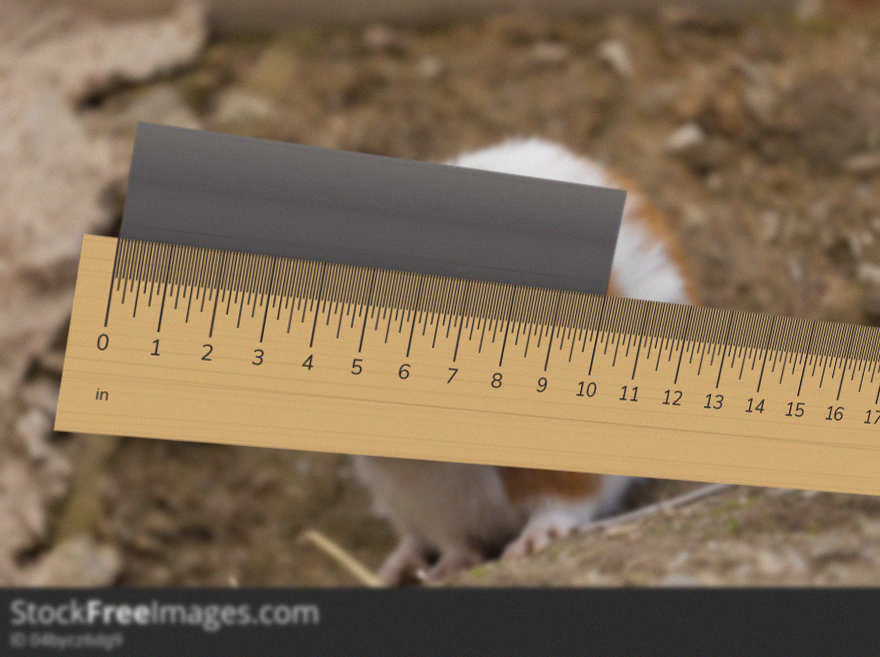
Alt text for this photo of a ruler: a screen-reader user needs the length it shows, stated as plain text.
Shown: 10 in
